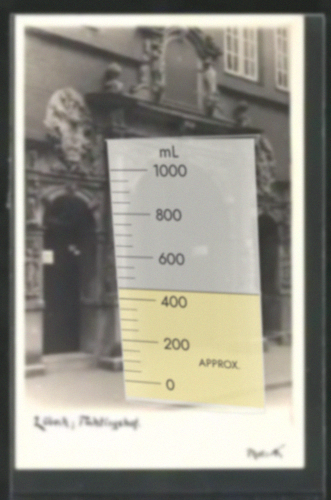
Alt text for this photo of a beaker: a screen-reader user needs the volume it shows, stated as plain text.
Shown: 450 mL
